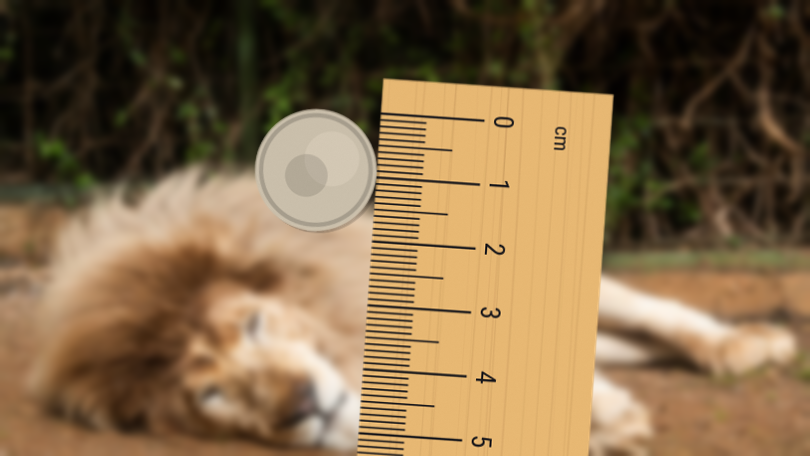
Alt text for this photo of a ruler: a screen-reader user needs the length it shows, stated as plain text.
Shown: 1.9 cm
